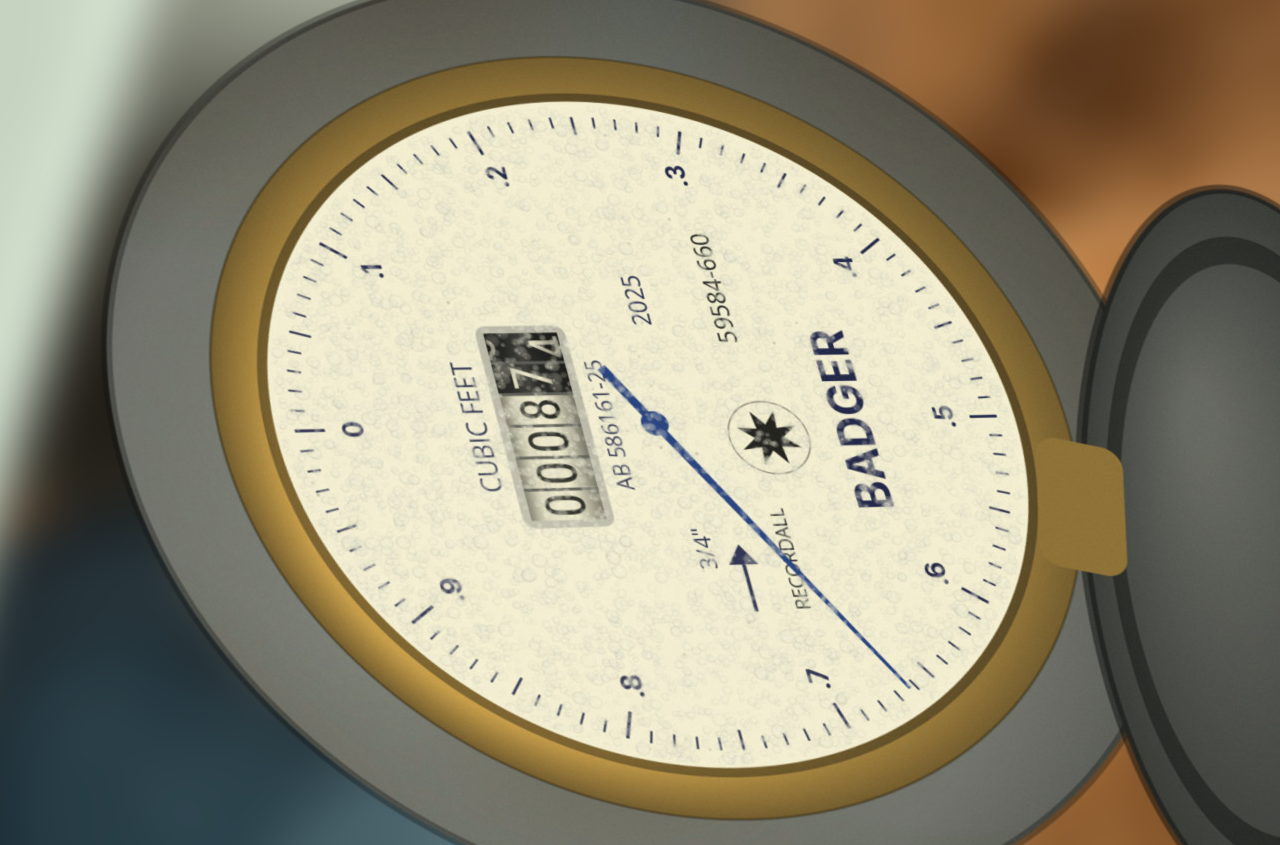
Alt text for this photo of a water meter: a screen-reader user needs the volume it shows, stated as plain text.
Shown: 873.66 ft³
